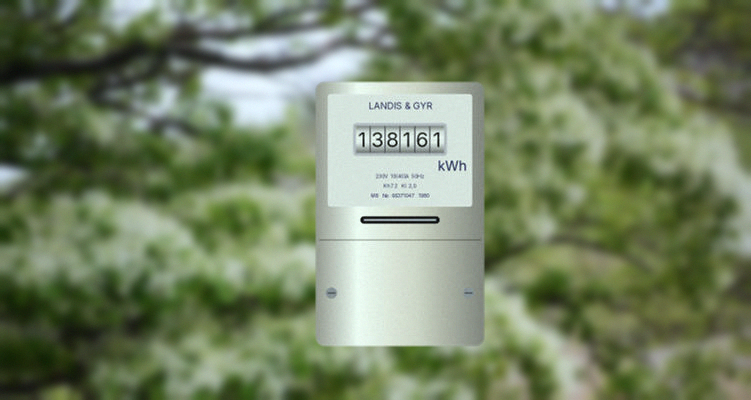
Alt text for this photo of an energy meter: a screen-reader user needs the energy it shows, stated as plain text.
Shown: 138161 kWh
